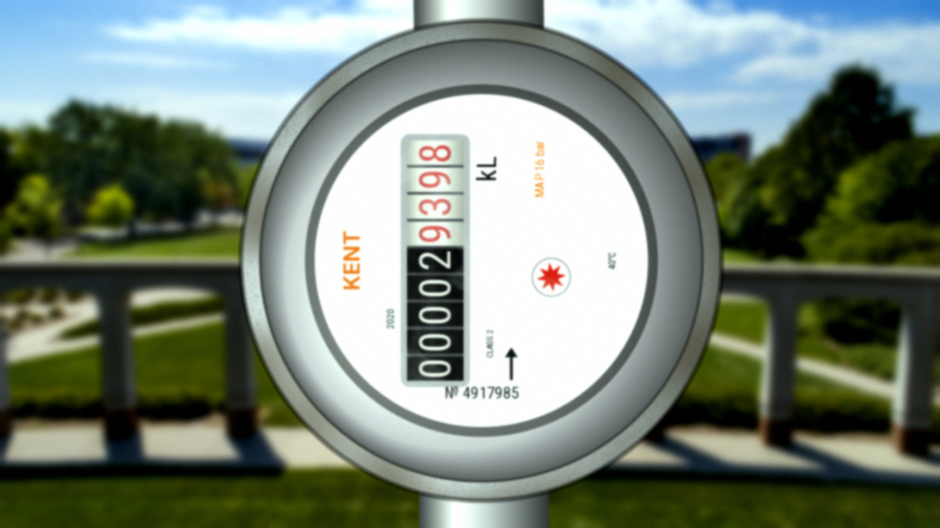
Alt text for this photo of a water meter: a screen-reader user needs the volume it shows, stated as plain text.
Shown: 2.9398 kL
